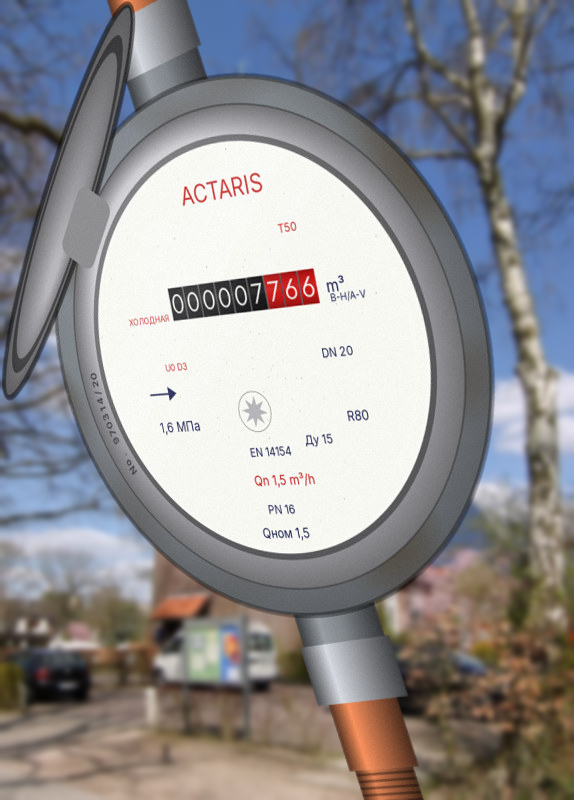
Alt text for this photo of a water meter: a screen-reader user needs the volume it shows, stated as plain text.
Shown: 7.766 m³
